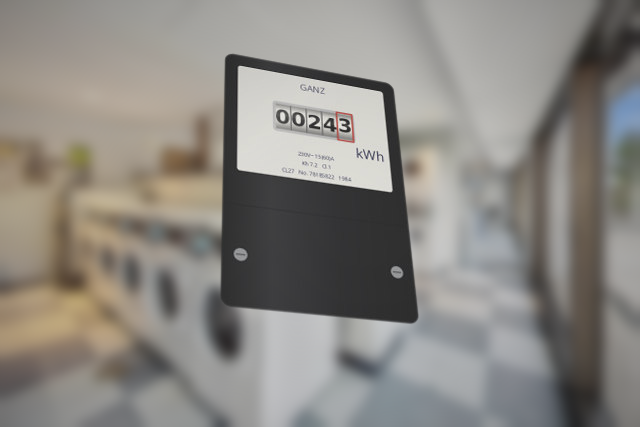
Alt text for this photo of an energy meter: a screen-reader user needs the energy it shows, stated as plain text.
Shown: 24.3 kWh
